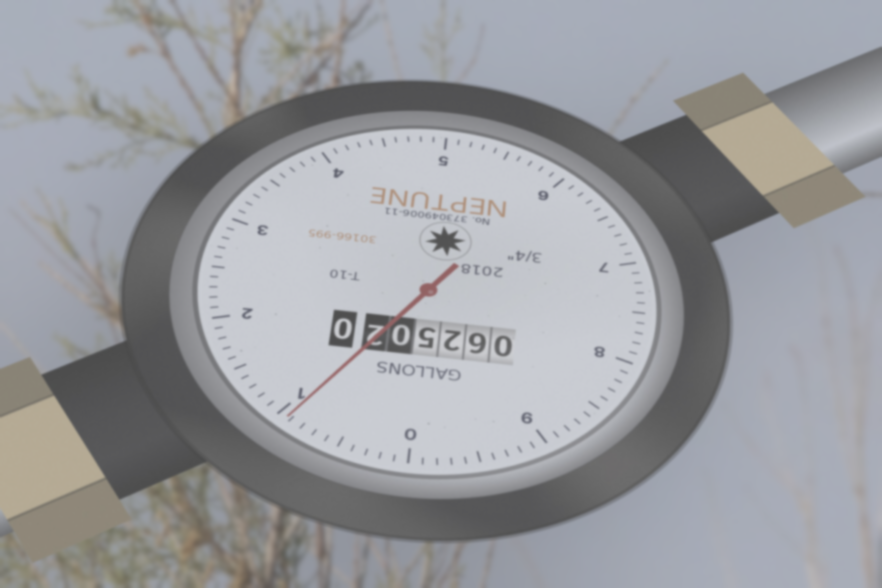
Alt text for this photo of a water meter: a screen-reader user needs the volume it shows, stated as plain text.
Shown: 625020.9 gal
